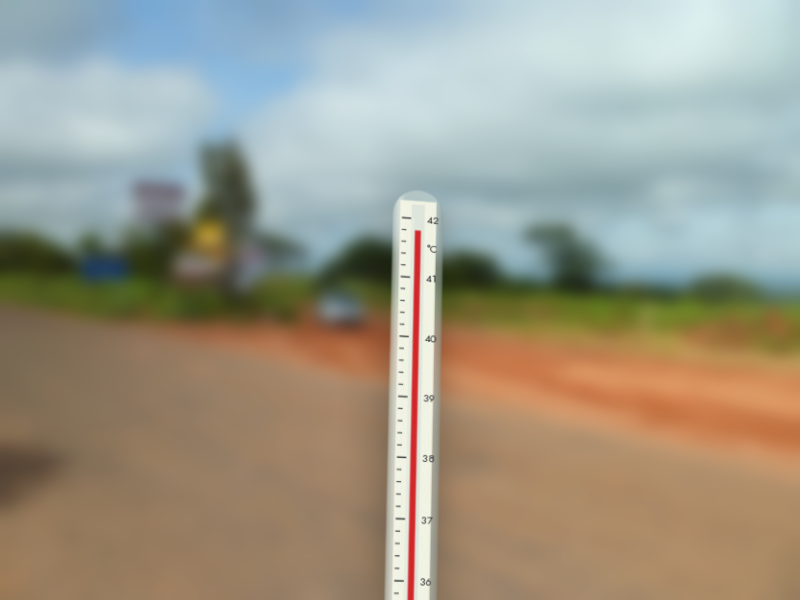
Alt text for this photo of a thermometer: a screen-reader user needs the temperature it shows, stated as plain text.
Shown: 41.8 °C
